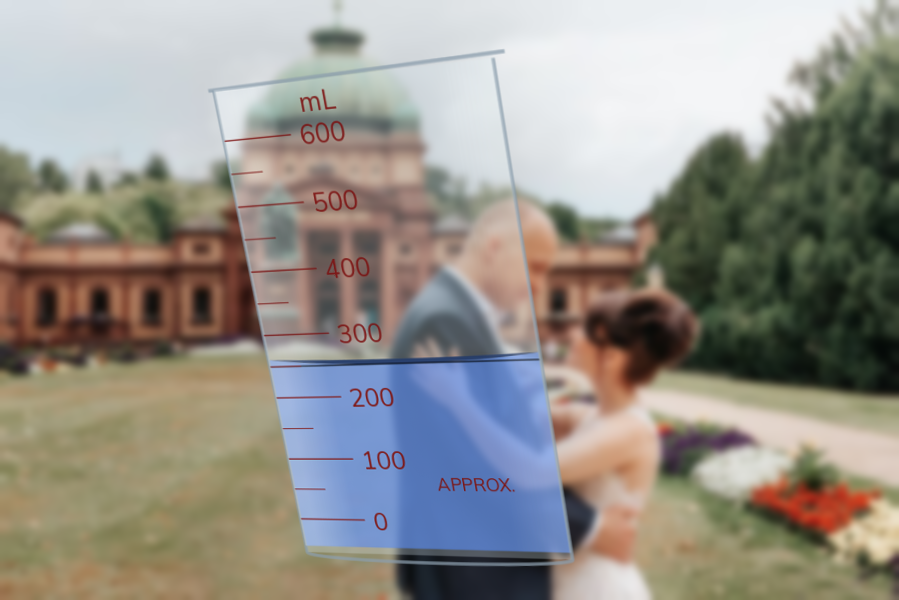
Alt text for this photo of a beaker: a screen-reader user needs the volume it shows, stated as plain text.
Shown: 250 mL
